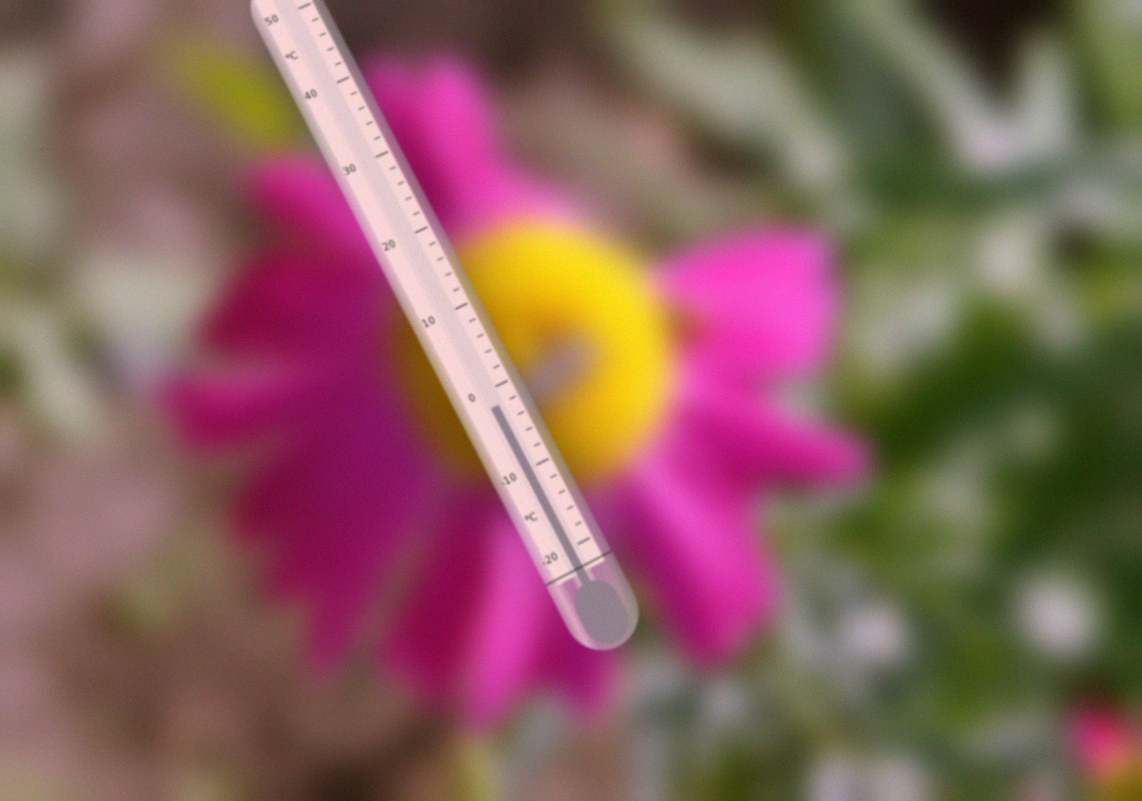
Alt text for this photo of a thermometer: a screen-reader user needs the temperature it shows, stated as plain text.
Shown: -2 °C
